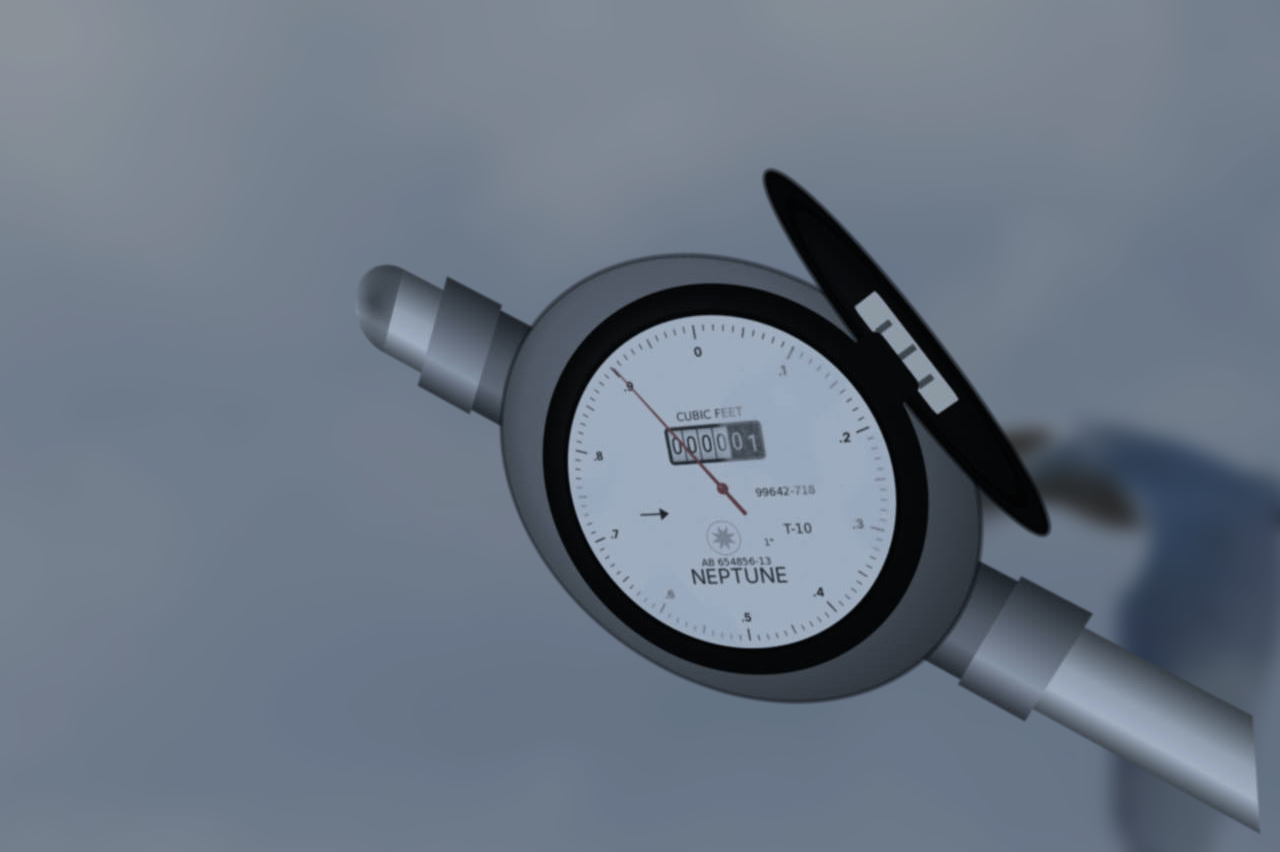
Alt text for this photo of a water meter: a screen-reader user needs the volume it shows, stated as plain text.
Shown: 0.90 ft³
